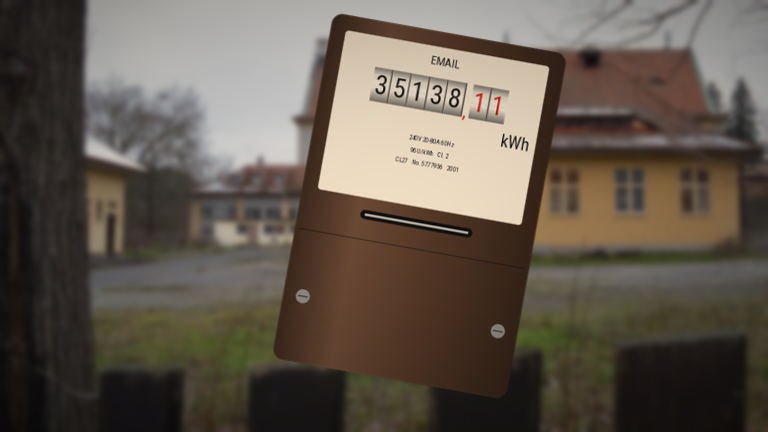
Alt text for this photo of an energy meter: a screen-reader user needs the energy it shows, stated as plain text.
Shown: 35138.11 kWh
